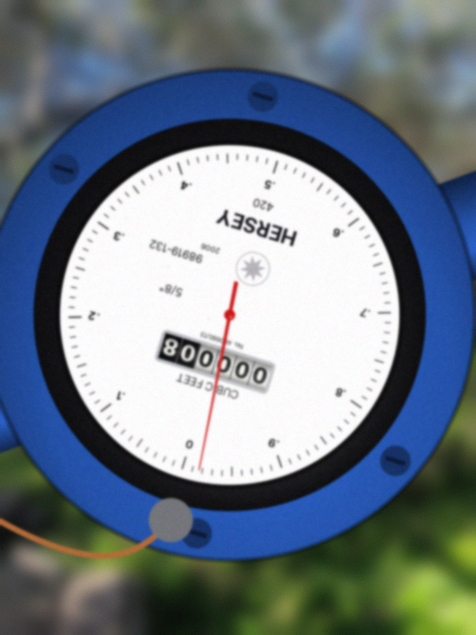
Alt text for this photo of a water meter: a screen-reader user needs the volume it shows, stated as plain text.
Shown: 7.98 ft³
